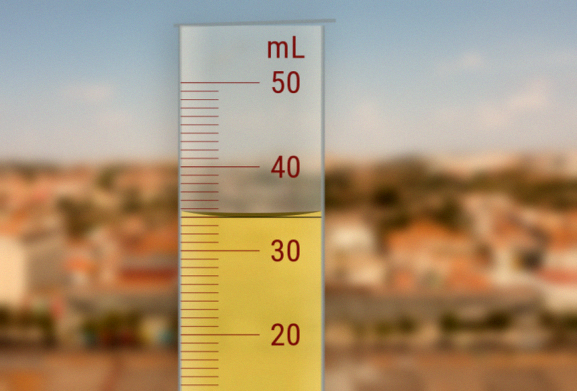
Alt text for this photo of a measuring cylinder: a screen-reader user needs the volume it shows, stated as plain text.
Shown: 34 mL
